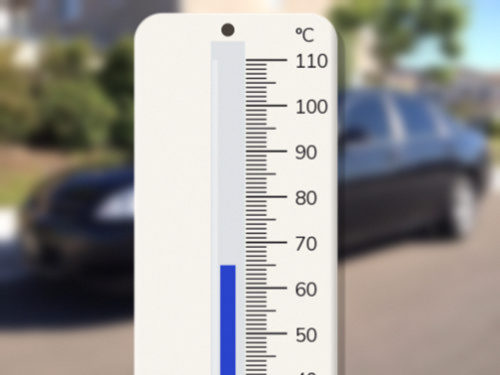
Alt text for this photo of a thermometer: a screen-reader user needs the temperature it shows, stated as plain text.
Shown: 65 °C
